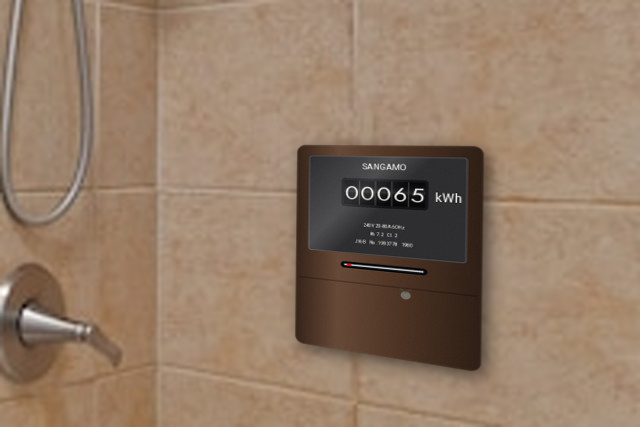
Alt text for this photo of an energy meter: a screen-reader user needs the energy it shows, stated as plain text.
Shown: 65 kWh
